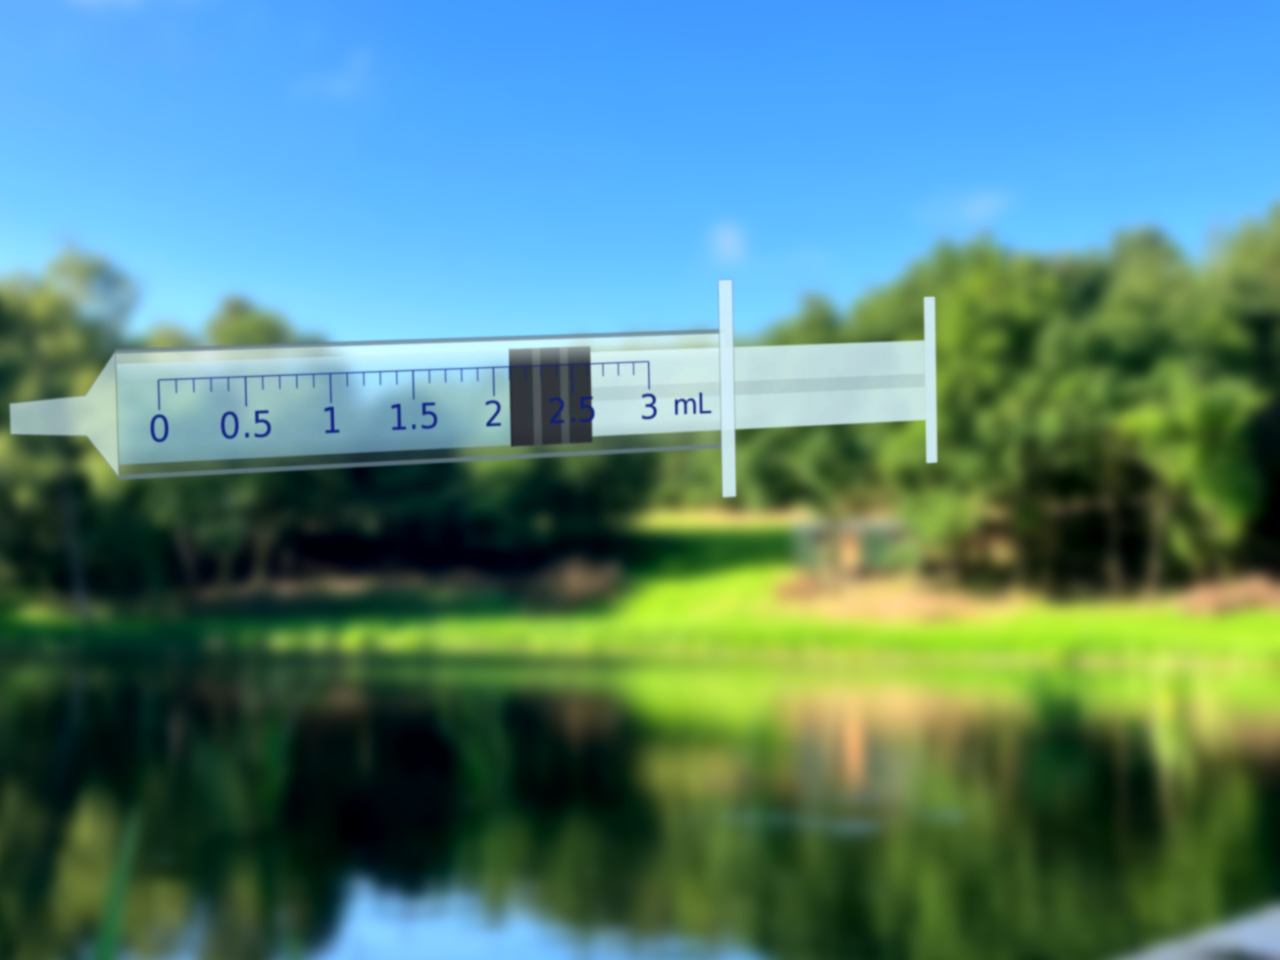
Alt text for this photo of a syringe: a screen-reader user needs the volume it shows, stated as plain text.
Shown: 2.1 mL
